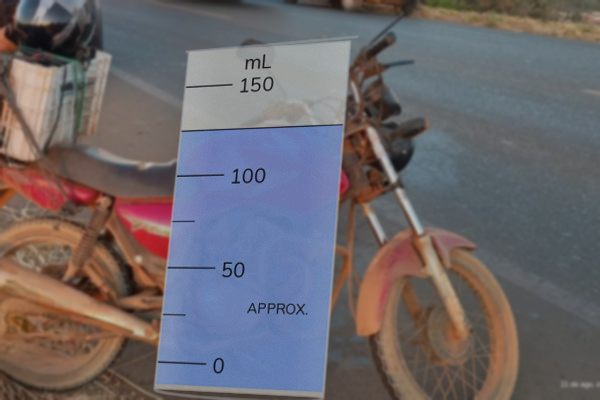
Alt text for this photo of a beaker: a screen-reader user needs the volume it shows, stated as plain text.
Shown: 125 mL
